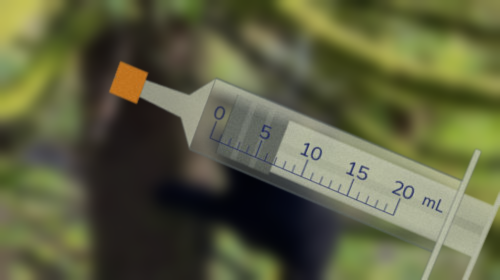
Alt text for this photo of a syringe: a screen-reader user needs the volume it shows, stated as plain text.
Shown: 1 mL
